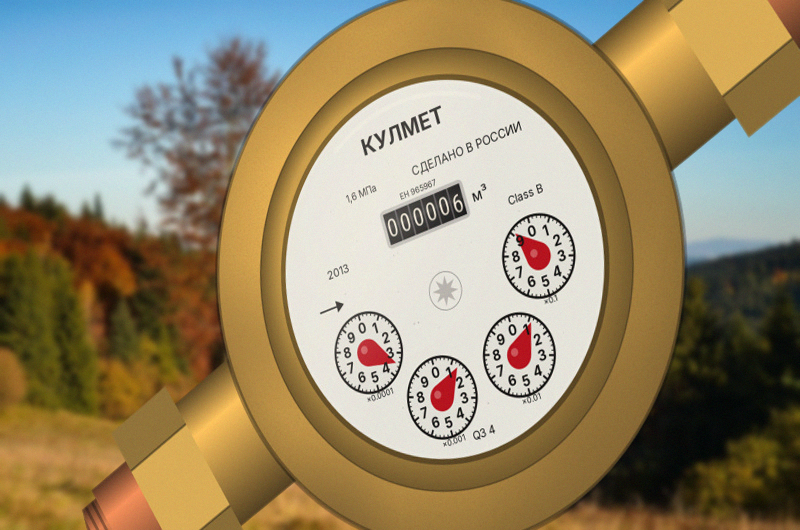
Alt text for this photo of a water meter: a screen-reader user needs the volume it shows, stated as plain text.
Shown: 5.9113 m³
